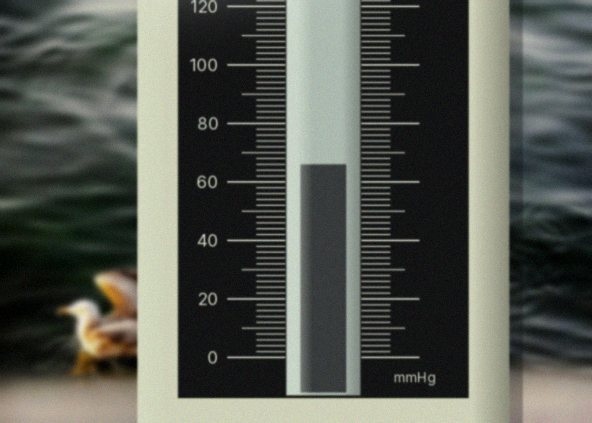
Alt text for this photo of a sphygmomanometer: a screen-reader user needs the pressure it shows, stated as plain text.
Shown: 66 mmHg
